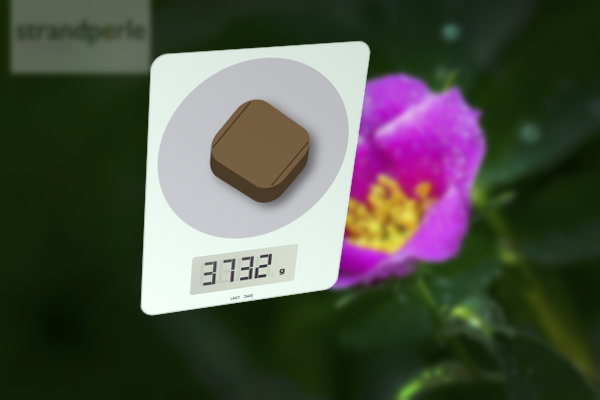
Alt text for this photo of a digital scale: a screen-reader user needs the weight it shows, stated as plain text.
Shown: 3732 g
